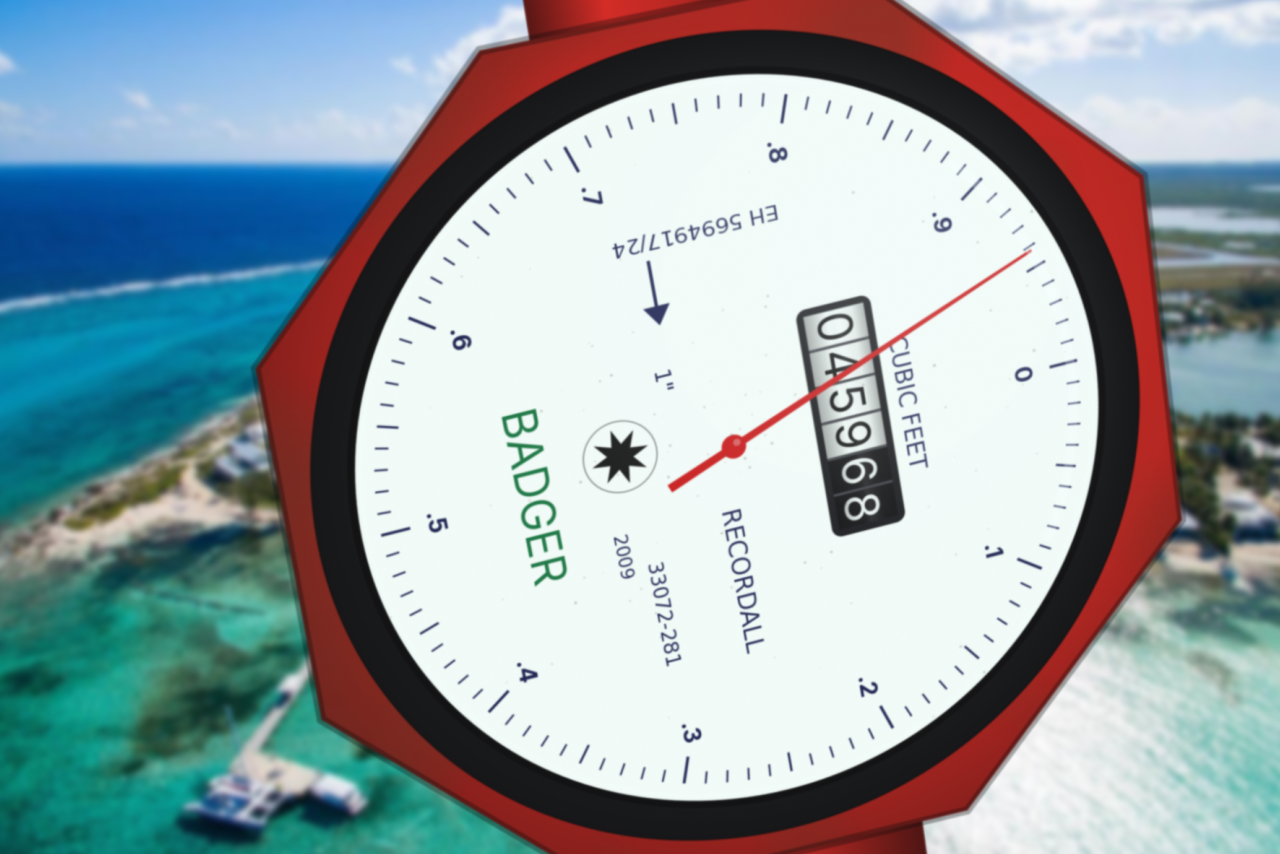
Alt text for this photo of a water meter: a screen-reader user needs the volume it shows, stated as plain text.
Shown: 45967.94 ft³
